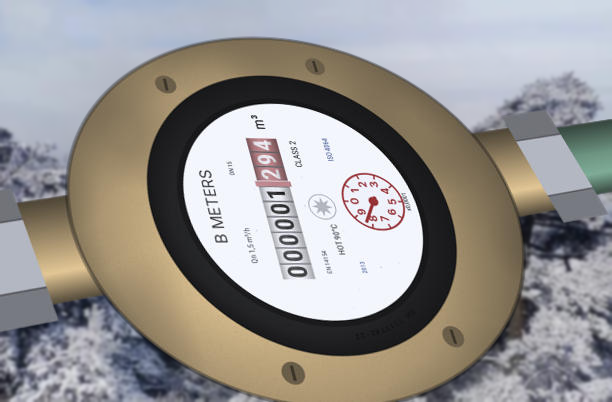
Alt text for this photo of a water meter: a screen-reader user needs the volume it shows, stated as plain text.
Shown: 1.2948 m³
